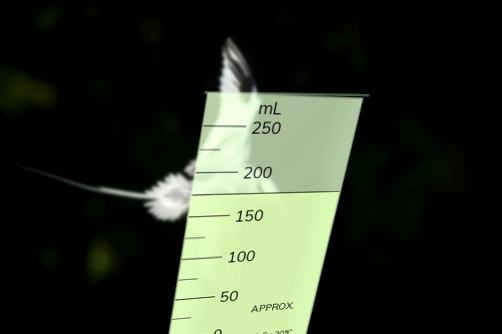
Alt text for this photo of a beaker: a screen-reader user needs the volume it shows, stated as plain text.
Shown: 175 mL
